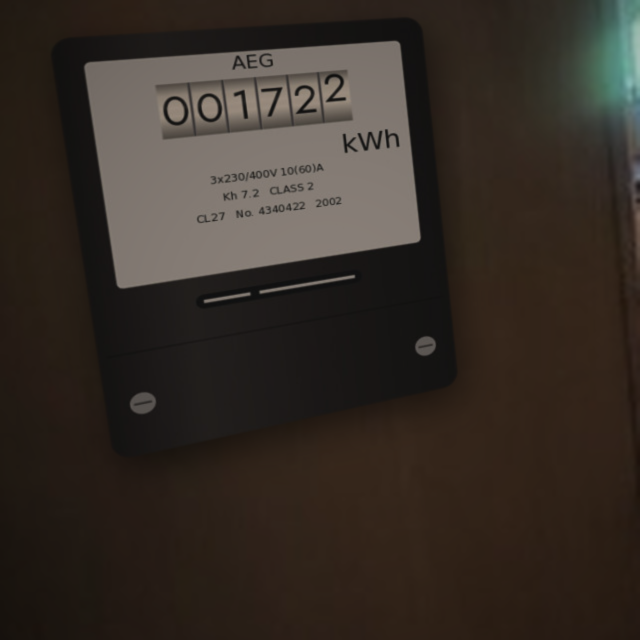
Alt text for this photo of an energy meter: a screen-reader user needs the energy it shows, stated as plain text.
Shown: 1722 kWh
